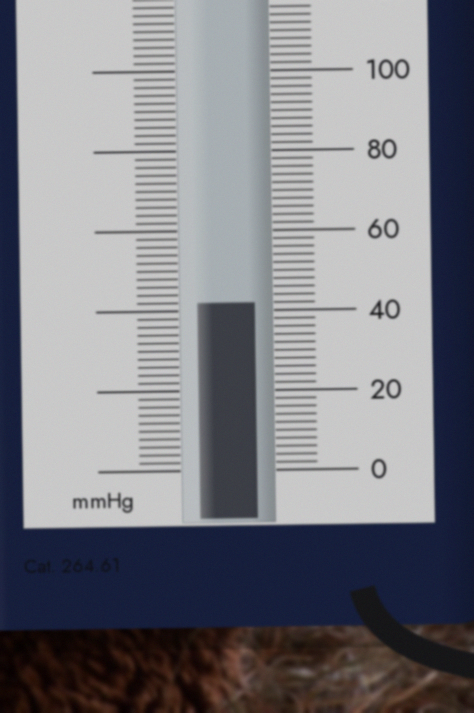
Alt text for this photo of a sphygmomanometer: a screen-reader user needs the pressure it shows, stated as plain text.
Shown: 42 mmHg
